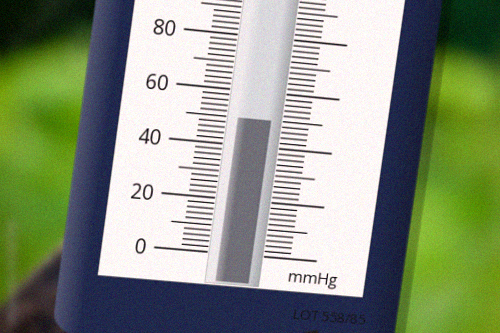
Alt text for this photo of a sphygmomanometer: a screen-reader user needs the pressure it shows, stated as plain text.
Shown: 50 mmHg
